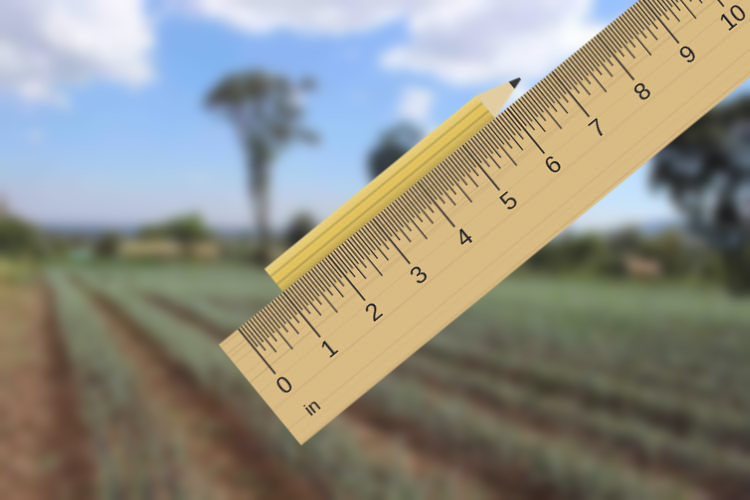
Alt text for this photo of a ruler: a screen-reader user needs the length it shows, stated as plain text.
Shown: 5.5 in
